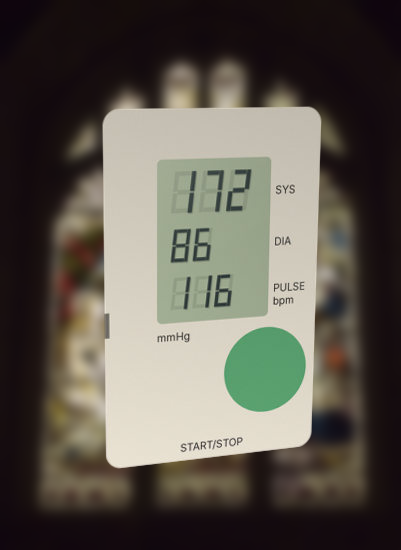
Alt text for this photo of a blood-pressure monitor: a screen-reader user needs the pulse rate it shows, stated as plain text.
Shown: 116 bpm
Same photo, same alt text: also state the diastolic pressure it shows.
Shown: 86 mmHg
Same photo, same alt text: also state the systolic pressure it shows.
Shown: 172 mmHg
